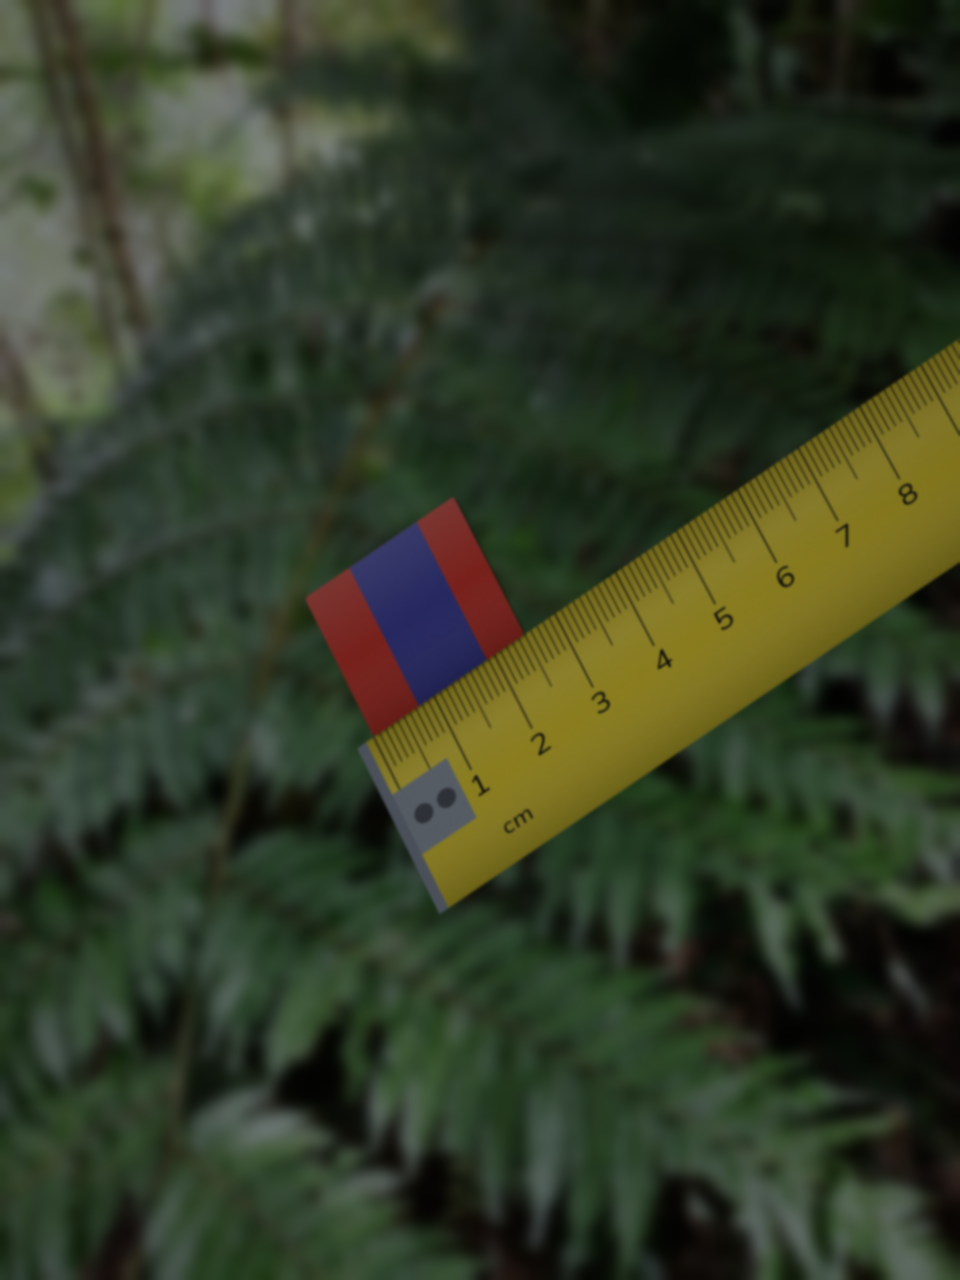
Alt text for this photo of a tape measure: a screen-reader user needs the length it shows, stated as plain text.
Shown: 2.5 cm
